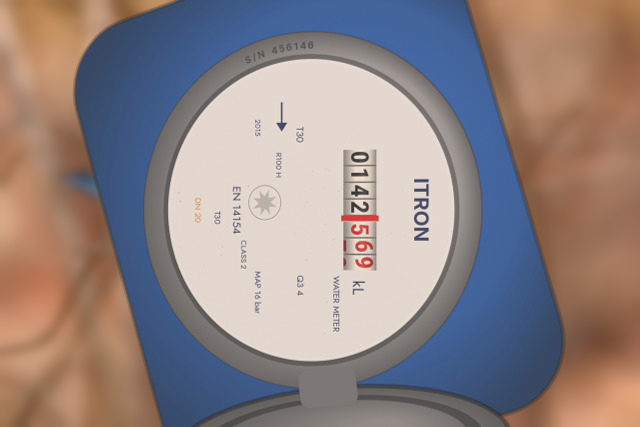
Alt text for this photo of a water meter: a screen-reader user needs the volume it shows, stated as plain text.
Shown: 142.569 kL
